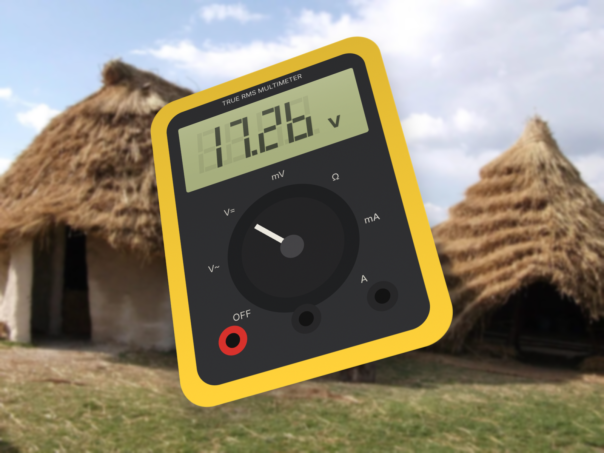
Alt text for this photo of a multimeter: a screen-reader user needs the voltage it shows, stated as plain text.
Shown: 17.26 V
